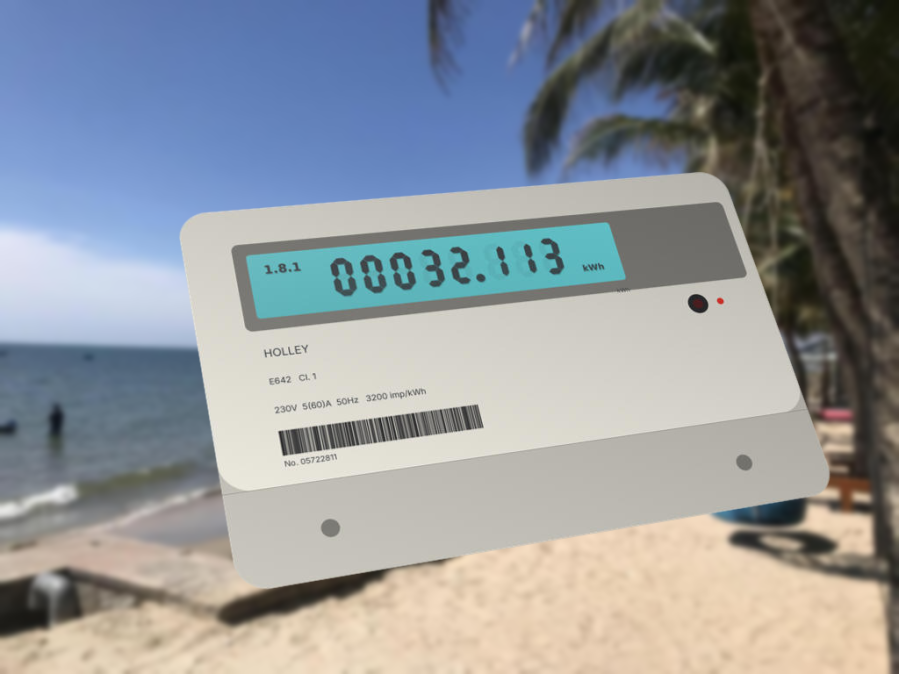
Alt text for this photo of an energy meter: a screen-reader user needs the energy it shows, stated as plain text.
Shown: 32.113 kWh
